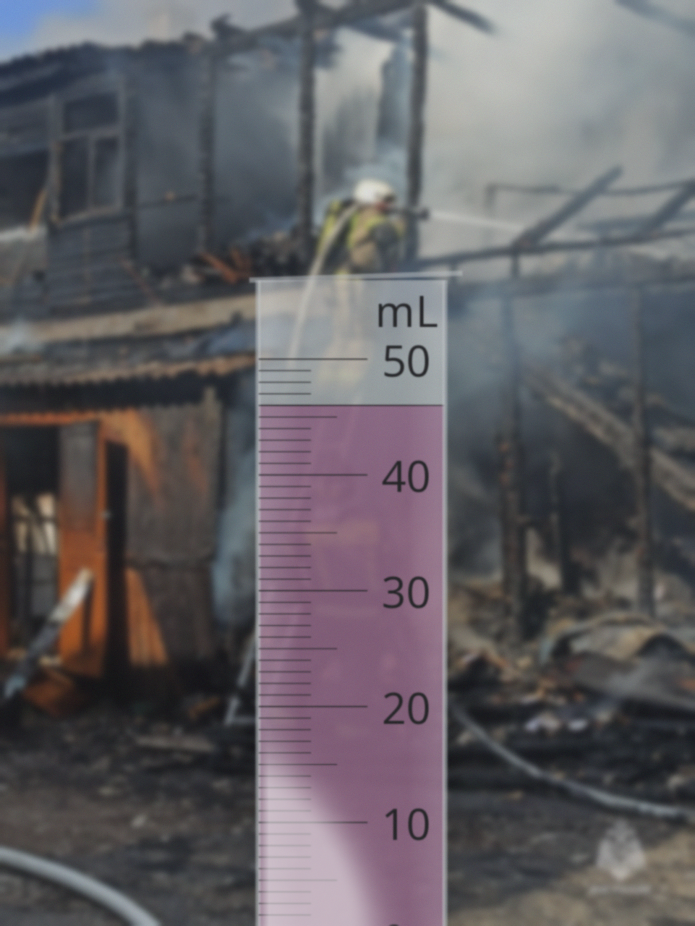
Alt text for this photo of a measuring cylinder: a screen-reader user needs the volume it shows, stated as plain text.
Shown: 46 mL
